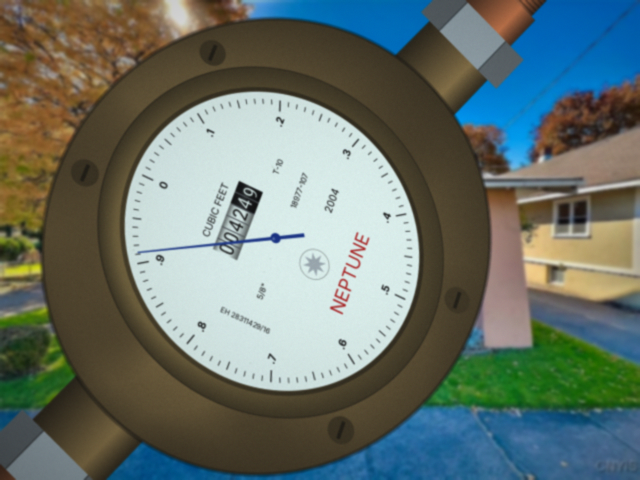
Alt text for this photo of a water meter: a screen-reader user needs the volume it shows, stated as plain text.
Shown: 4248.91 ft³
